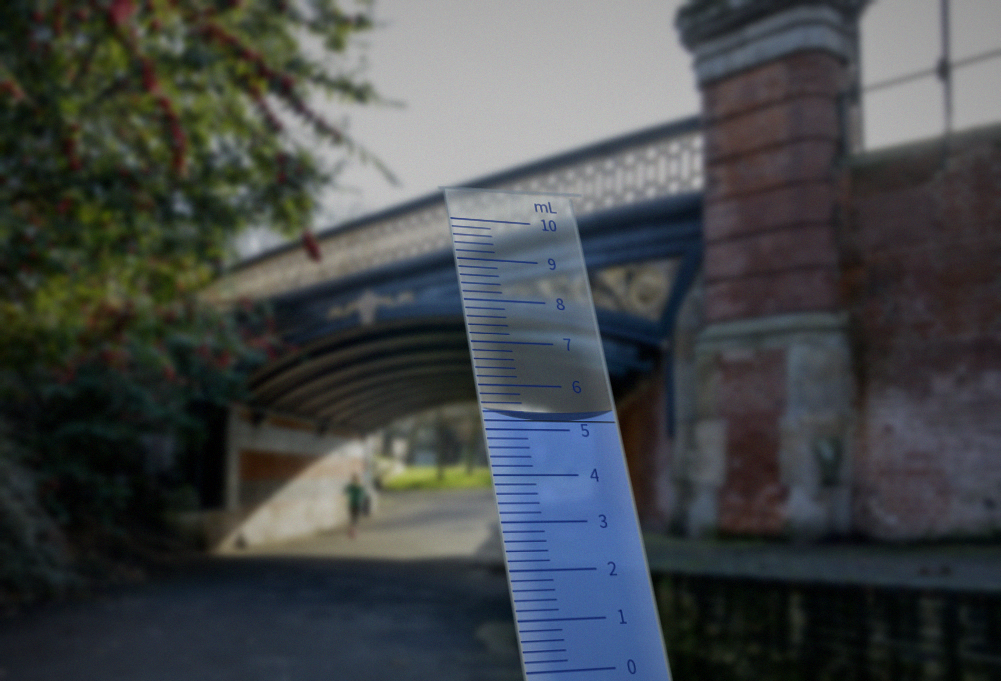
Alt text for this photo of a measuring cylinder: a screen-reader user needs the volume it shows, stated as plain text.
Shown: 5.2 mL
